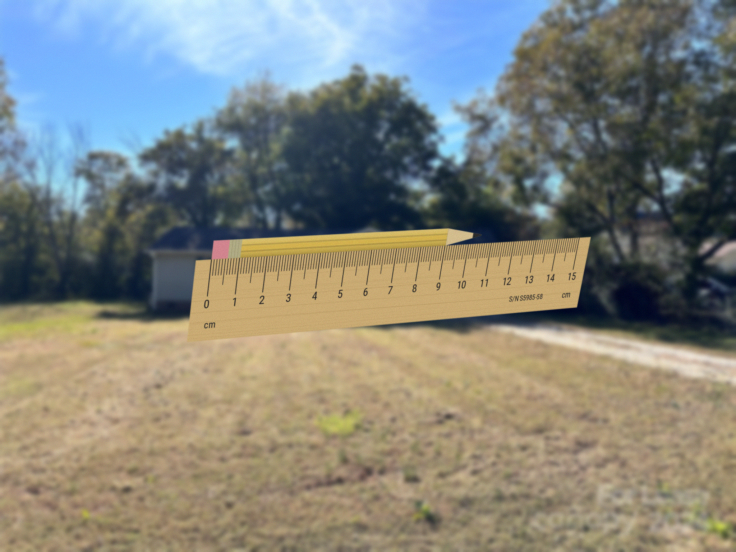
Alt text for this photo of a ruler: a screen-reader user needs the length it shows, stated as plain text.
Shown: 10.5 cm
